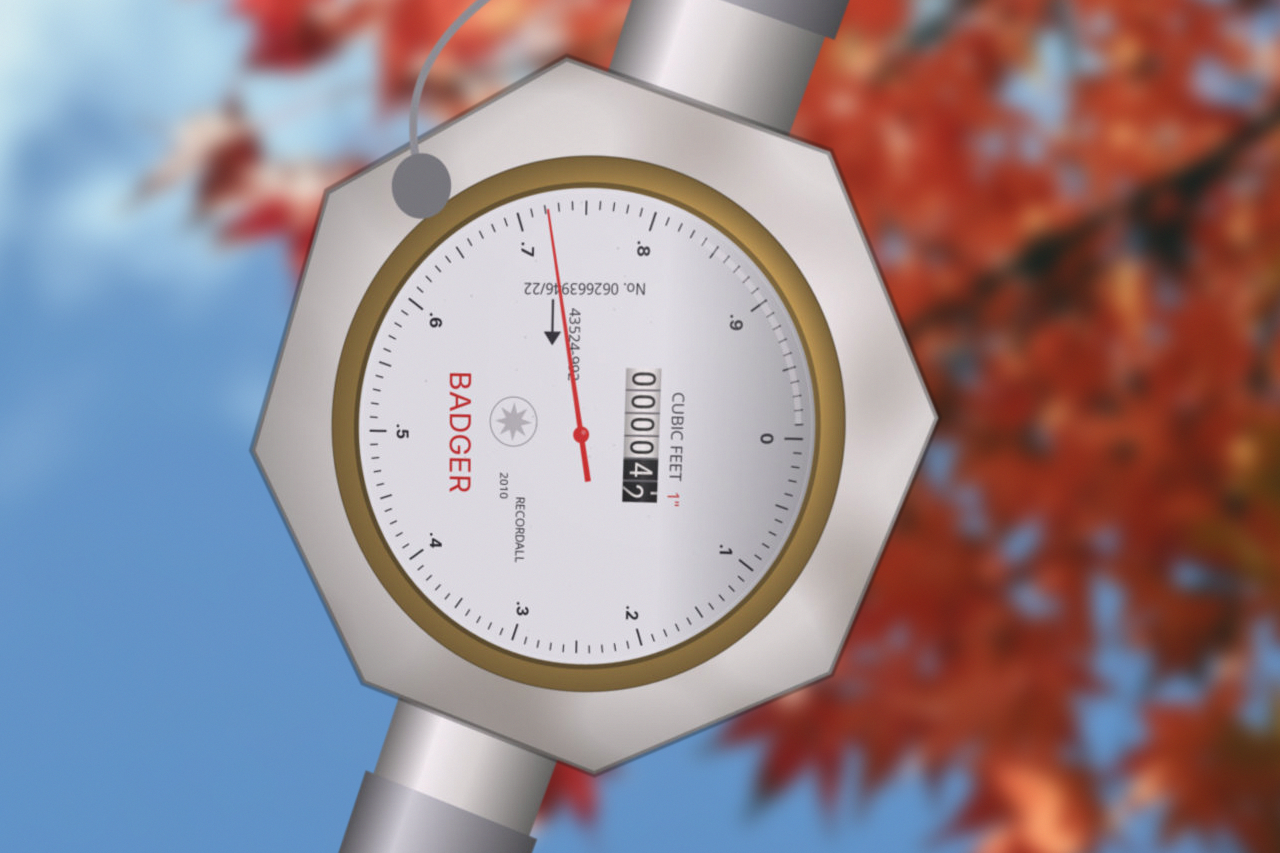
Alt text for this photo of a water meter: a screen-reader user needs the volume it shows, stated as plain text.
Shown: 41.72 ft³
